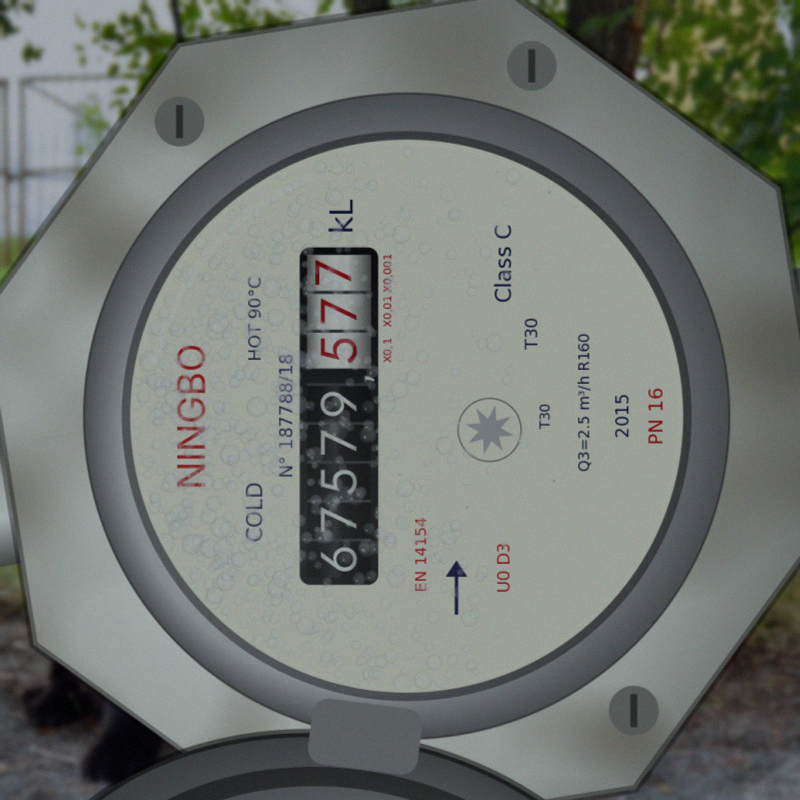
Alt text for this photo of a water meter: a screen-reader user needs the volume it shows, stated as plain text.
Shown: 67579.577 kL
